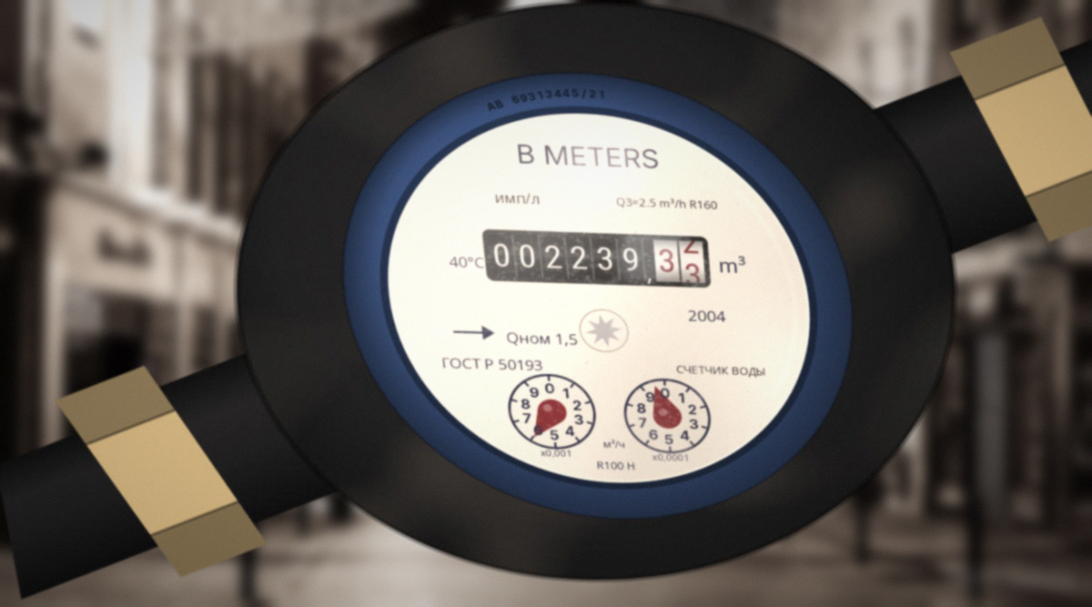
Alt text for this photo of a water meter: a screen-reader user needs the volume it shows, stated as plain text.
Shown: 2239.3259 m³
